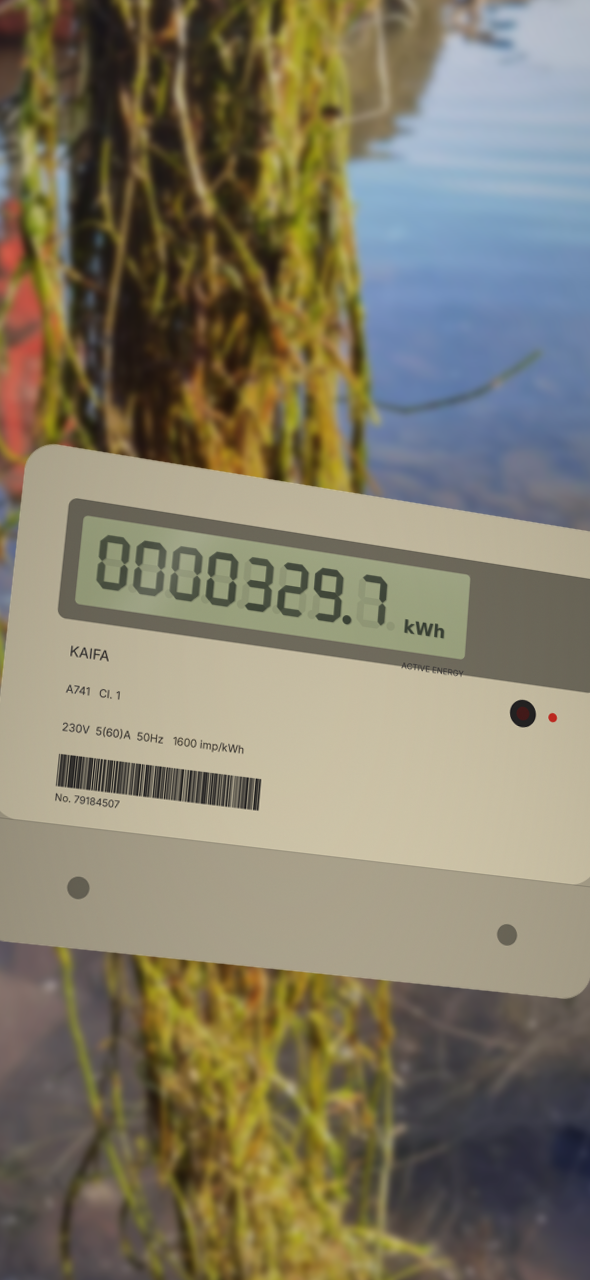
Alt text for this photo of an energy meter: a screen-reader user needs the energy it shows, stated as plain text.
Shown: 329.7 kWh
